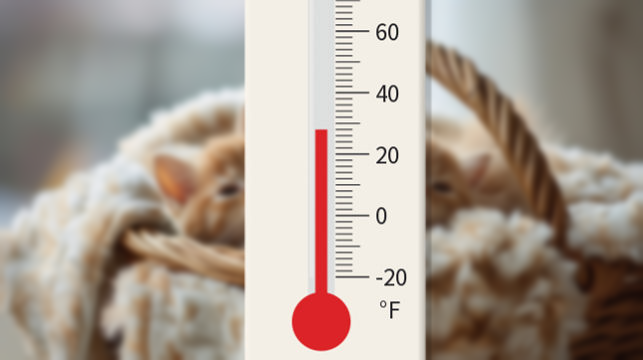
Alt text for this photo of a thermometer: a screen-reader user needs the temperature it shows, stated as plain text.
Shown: 28 °F
